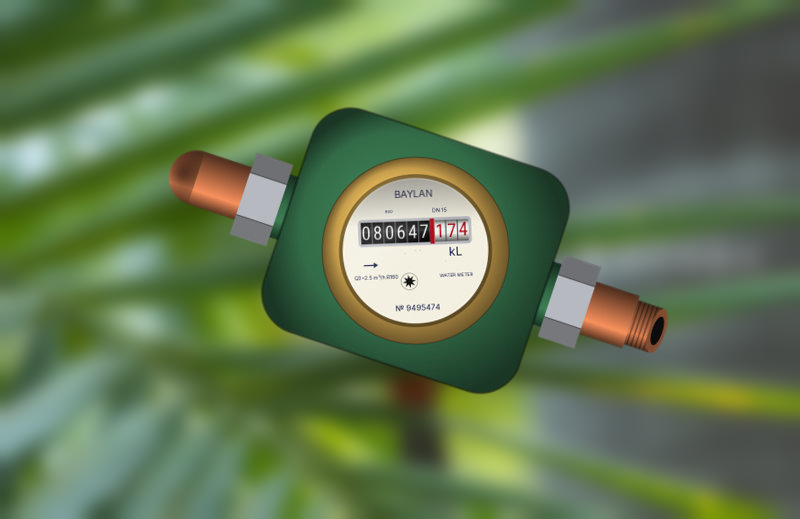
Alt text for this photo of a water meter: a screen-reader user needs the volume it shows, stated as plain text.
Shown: 80647.174 kL
